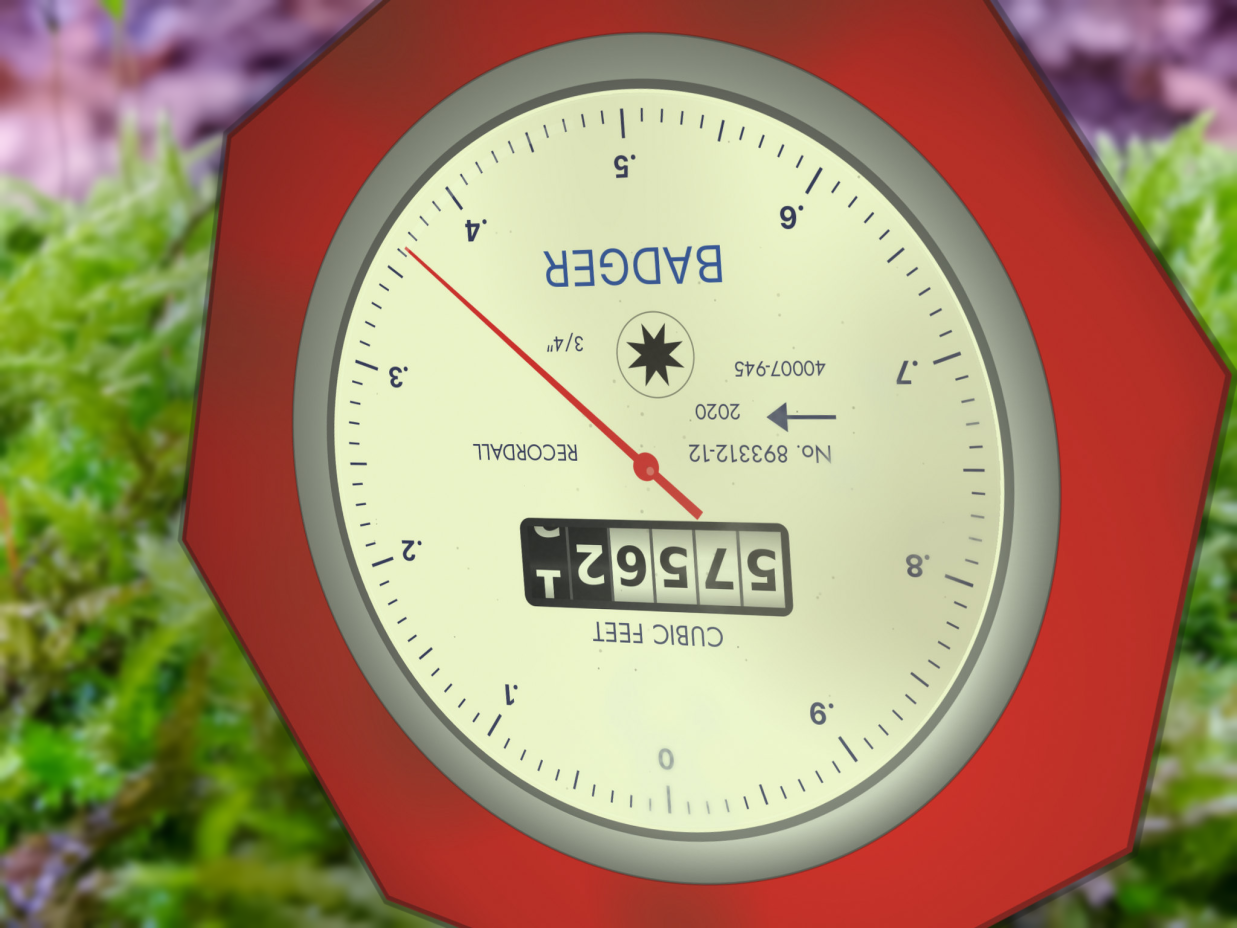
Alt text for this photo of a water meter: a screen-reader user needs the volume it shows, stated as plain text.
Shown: 575621.36 ft³
